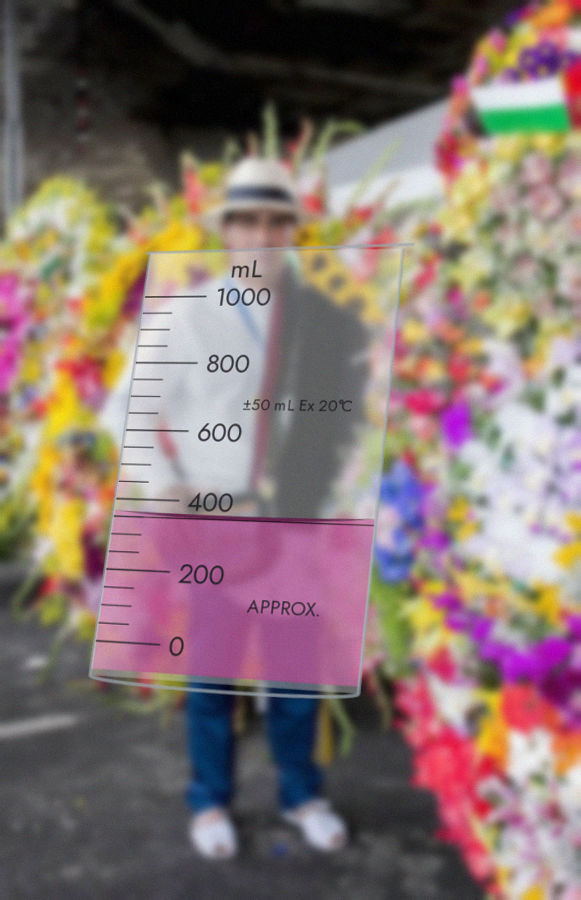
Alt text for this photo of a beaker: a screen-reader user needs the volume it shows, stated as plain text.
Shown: 350 mL
